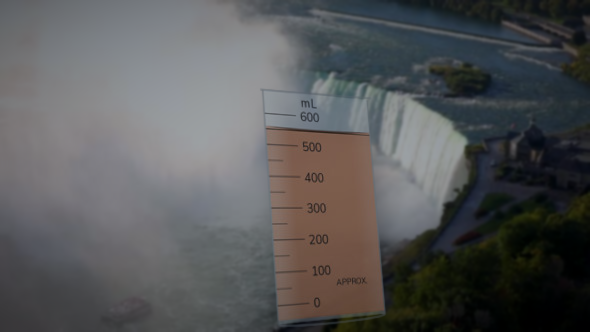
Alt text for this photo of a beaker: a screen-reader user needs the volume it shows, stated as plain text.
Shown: 550 mL
